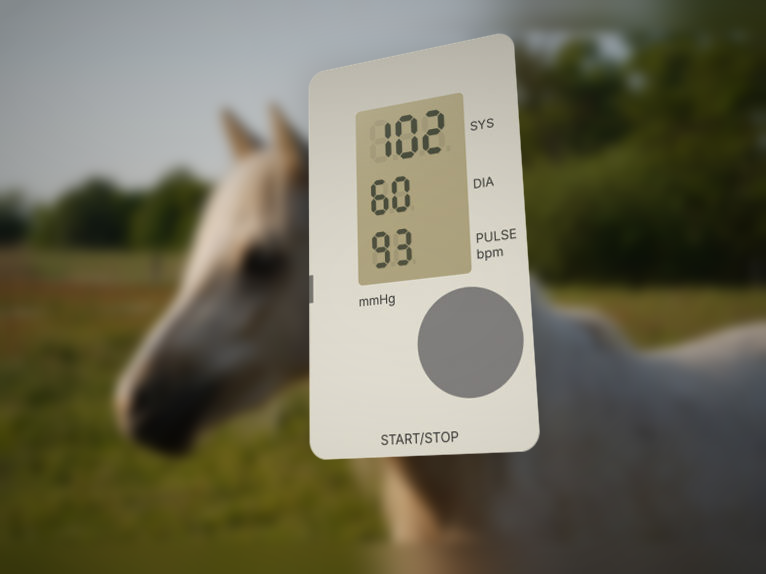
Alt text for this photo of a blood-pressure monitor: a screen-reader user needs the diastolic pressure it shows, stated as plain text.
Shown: 60 mmHg
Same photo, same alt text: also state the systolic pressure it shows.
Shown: 102 mmHg
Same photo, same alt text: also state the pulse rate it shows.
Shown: 93 bpm
